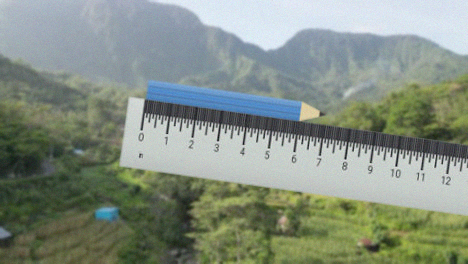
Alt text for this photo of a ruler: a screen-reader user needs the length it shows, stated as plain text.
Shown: 7 in
